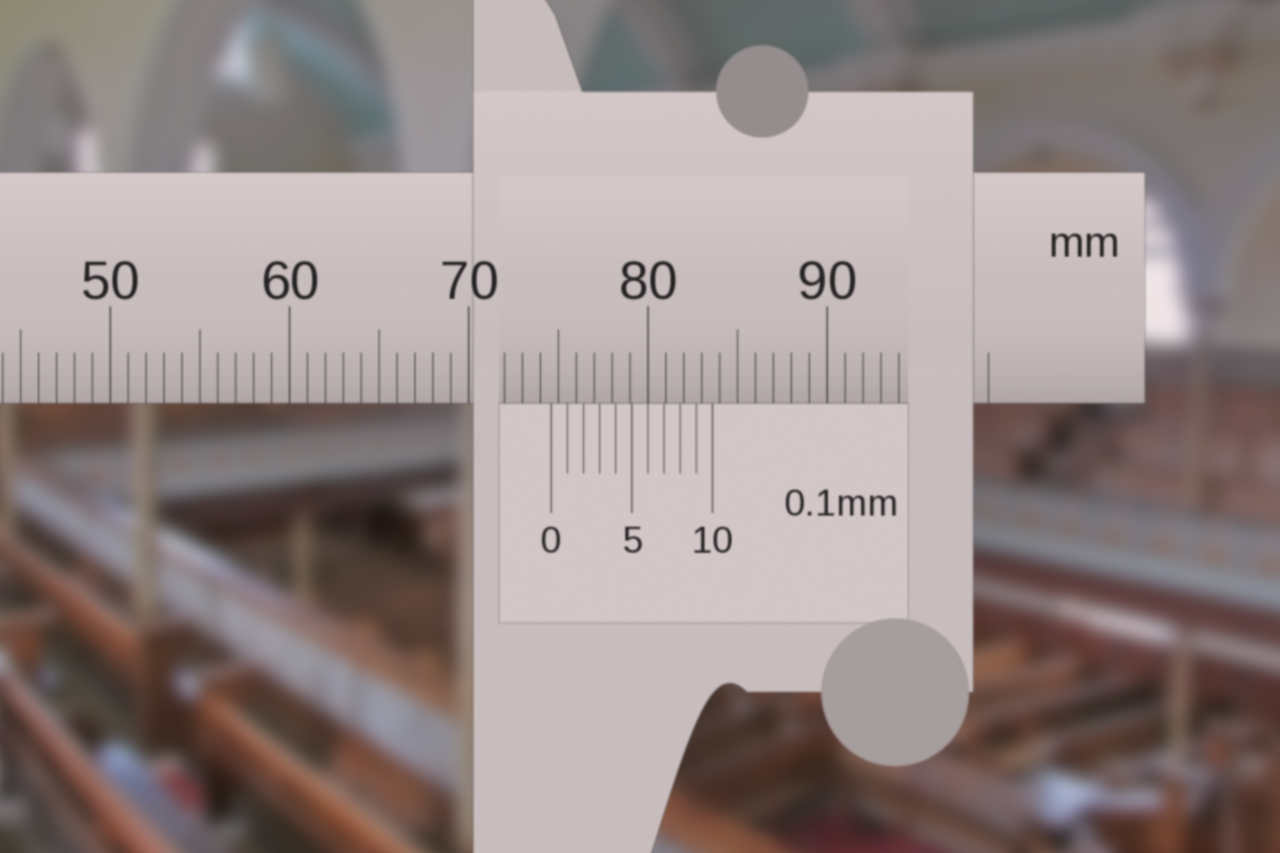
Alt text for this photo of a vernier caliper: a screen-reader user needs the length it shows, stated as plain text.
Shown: 74.6 mm
